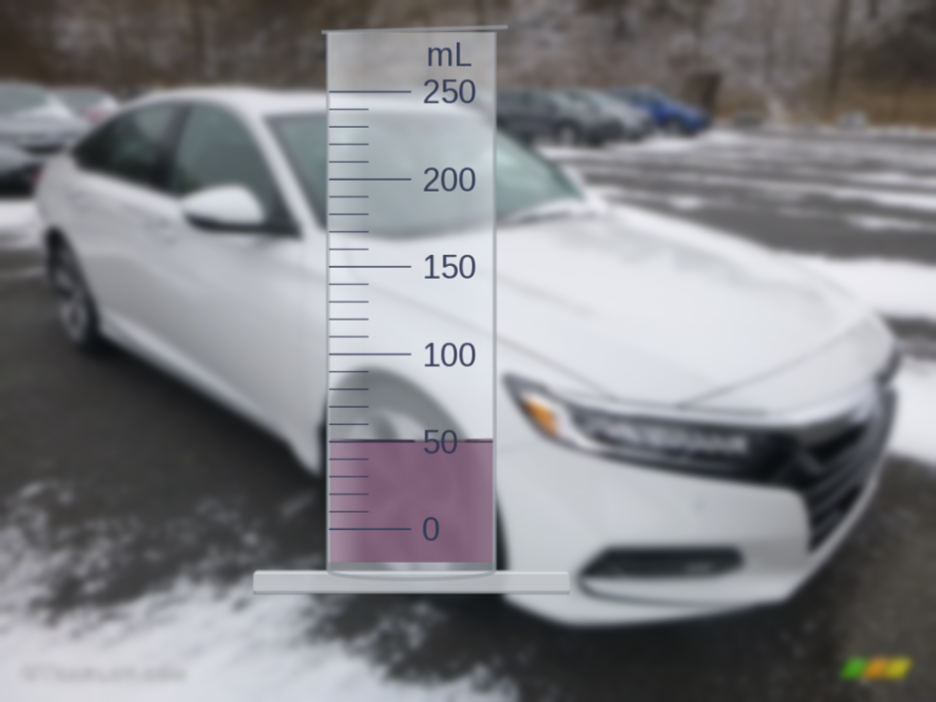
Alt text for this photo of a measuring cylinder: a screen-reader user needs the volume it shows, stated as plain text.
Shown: 50 mL
